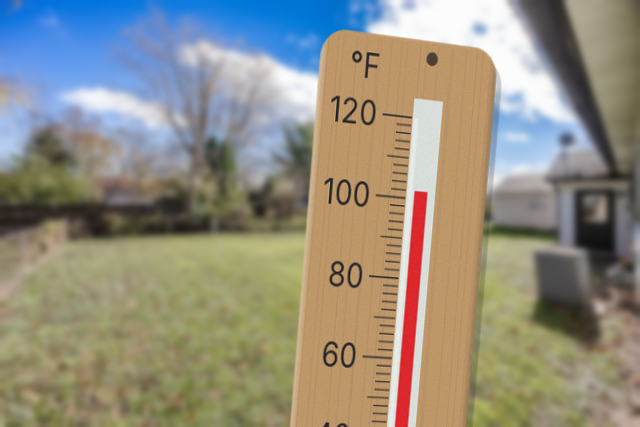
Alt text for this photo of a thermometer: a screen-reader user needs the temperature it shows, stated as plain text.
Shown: 102 °F
